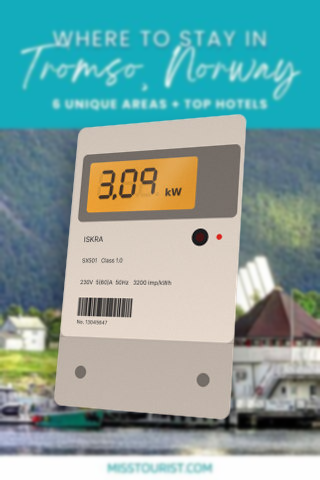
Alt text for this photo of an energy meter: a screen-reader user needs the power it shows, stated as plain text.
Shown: 3.09 kW
